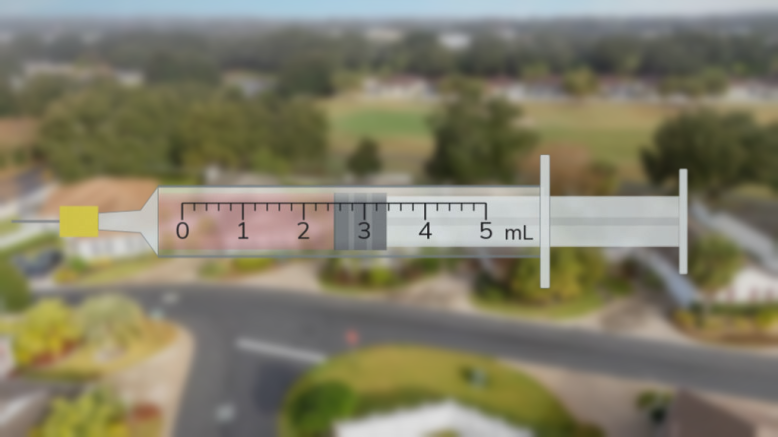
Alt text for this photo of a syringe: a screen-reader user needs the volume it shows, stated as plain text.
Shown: 2.5 mL
